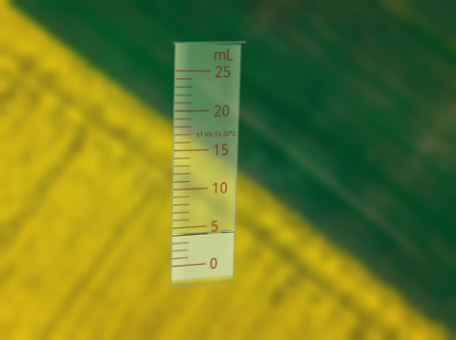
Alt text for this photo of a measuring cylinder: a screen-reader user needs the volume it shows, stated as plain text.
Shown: 4 mL
